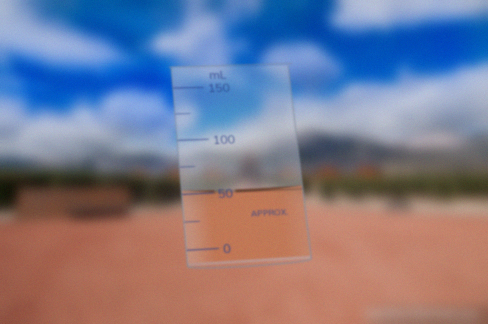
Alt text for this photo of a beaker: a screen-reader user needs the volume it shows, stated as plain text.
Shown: 50 mL
